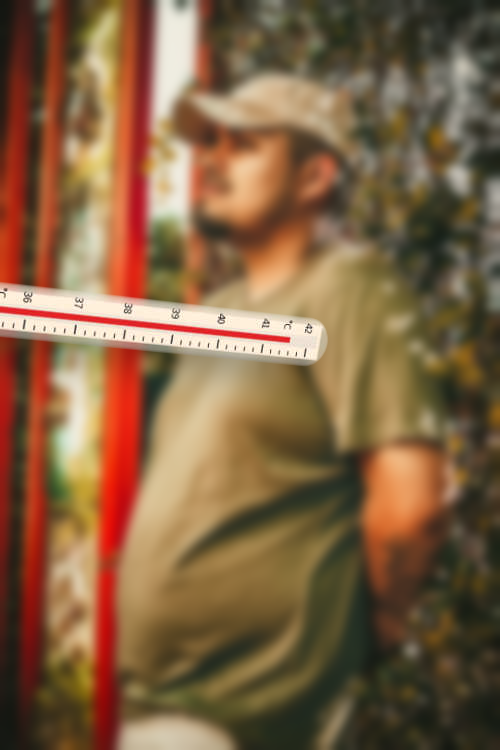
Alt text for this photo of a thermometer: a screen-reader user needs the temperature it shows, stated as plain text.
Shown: 41.6 °C
